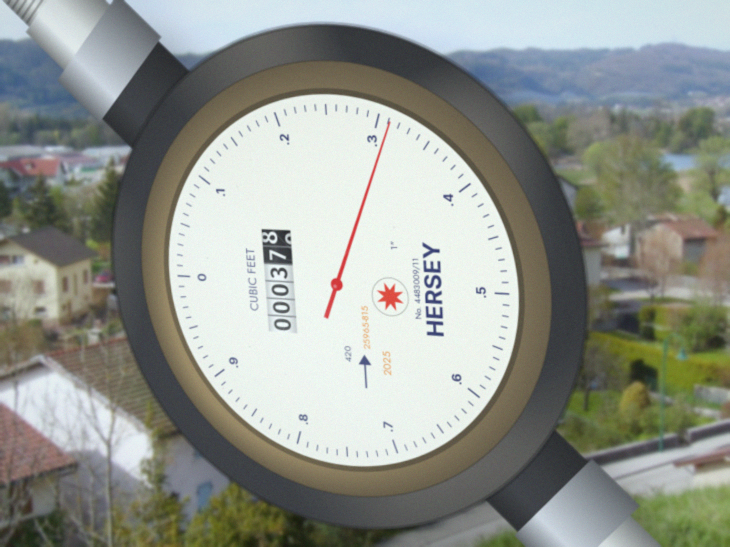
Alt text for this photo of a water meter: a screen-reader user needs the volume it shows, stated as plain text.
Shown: 378.31 ft³
